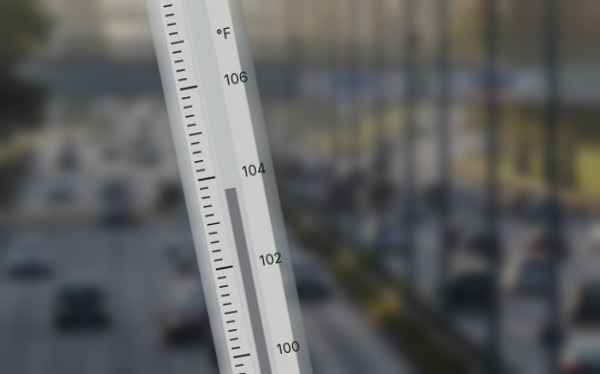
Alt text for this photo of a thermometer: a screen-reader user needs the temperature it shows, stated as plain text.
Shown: 103.7 °F
